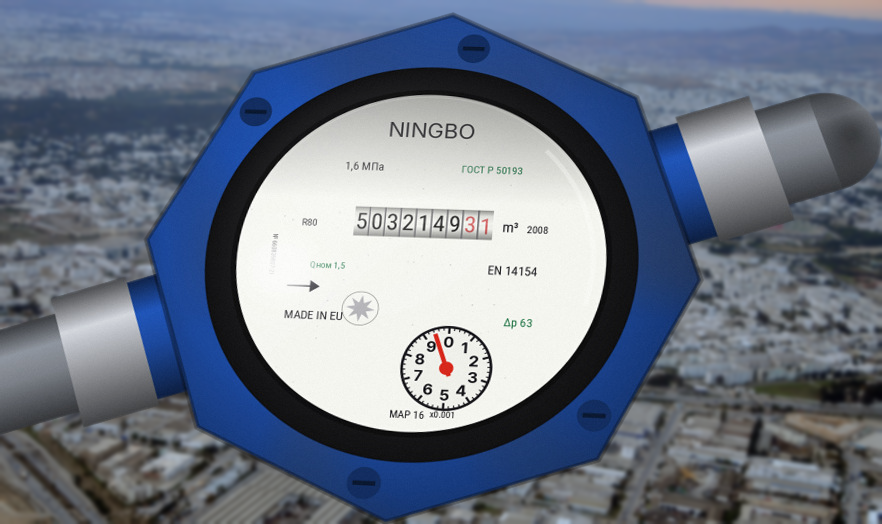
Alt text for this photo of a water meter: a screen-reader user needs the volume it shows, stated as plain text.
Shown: 5032149.309 m³
